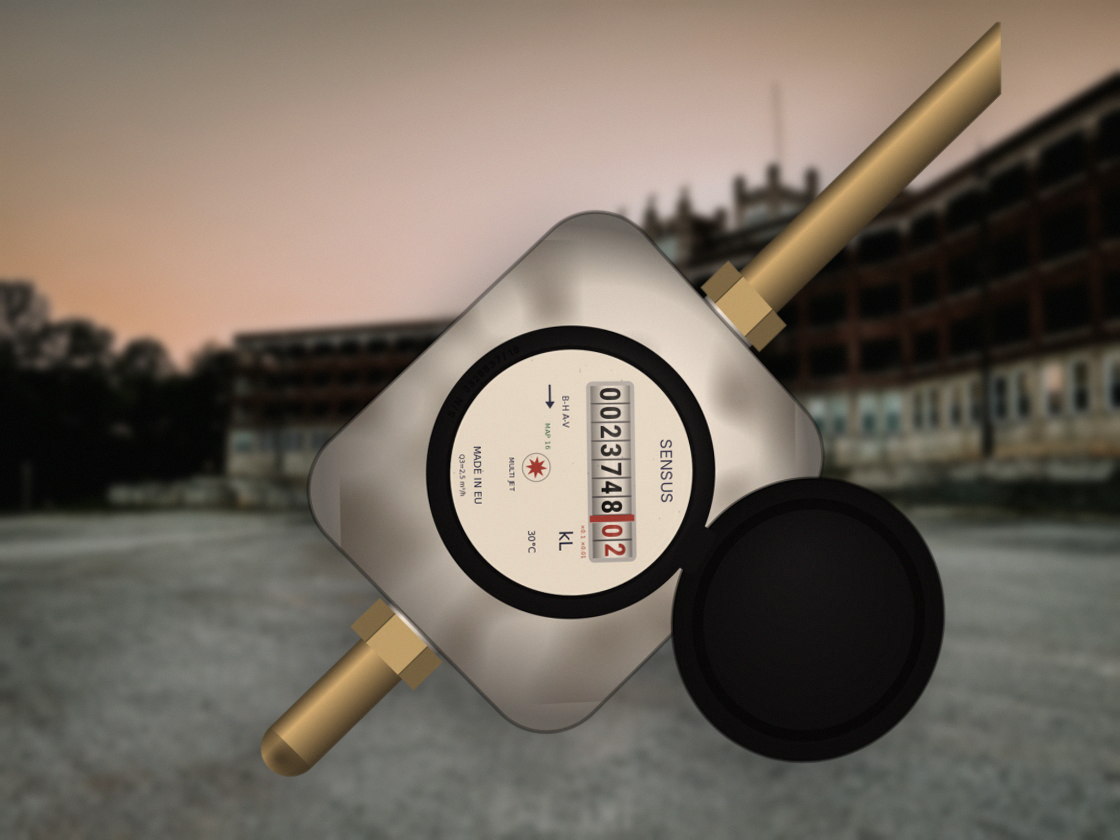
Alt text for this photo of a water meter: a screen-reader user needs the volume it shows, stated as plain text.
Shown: 23748.02 kL
